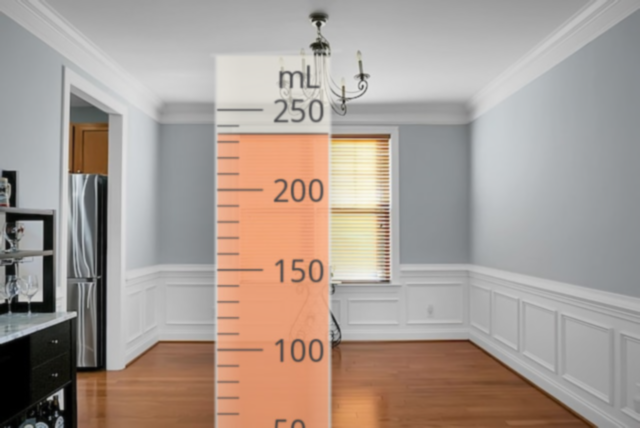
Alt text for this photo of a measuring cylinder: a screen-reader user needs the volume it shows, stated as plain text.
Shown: 235 mL
